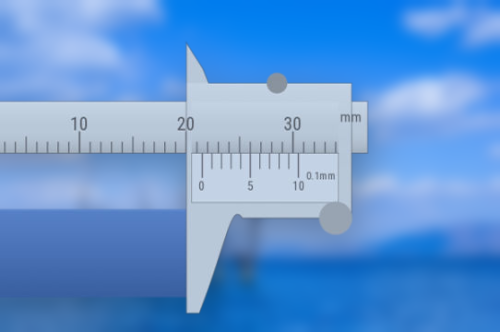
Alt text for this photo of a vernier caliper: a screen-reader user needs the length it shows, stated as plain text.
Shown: 21.5 mm
